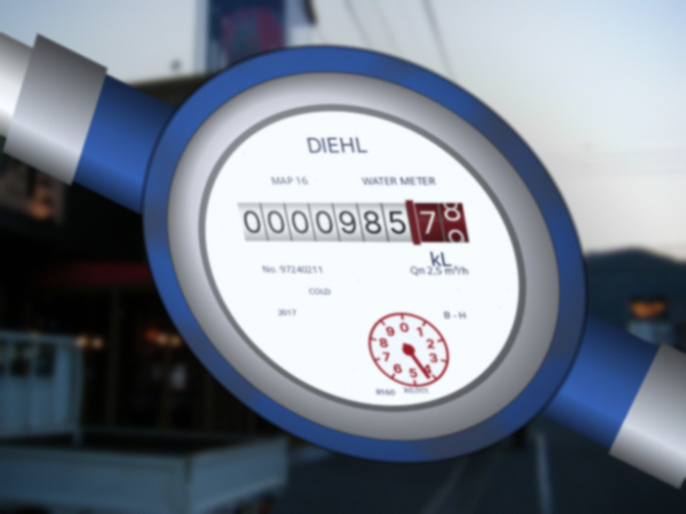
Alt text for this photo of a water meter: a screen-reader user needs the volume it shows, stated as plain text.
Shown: 985.784 kL
